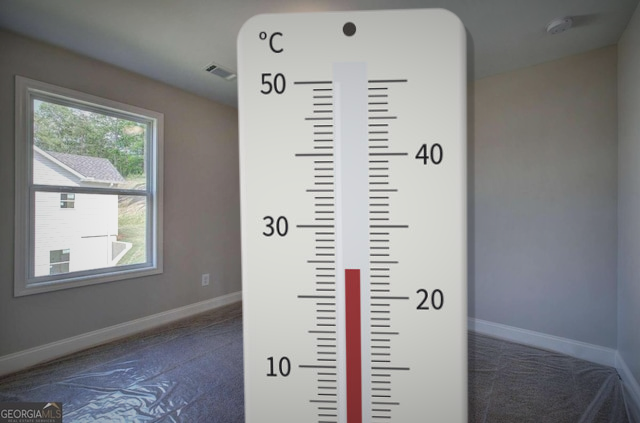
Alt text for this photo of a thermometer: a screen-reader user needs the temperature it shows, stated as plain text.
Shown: 24 °C
